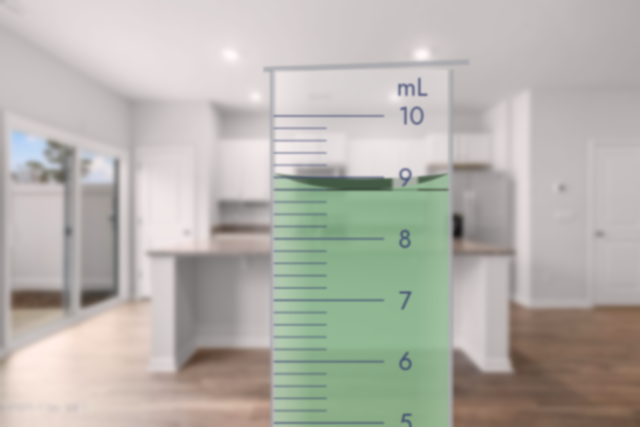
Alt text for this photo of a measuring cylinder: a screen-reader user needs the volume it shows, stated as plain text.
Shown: 8.8 mL
